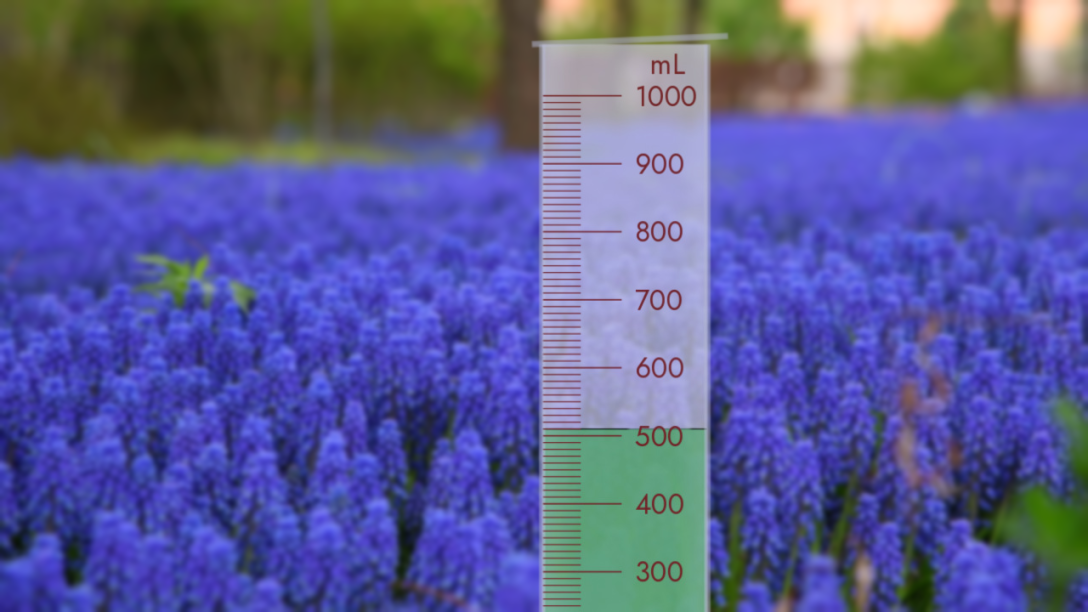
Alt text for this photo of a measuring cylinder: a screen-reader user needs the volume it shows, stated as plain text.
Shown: 510 mL
